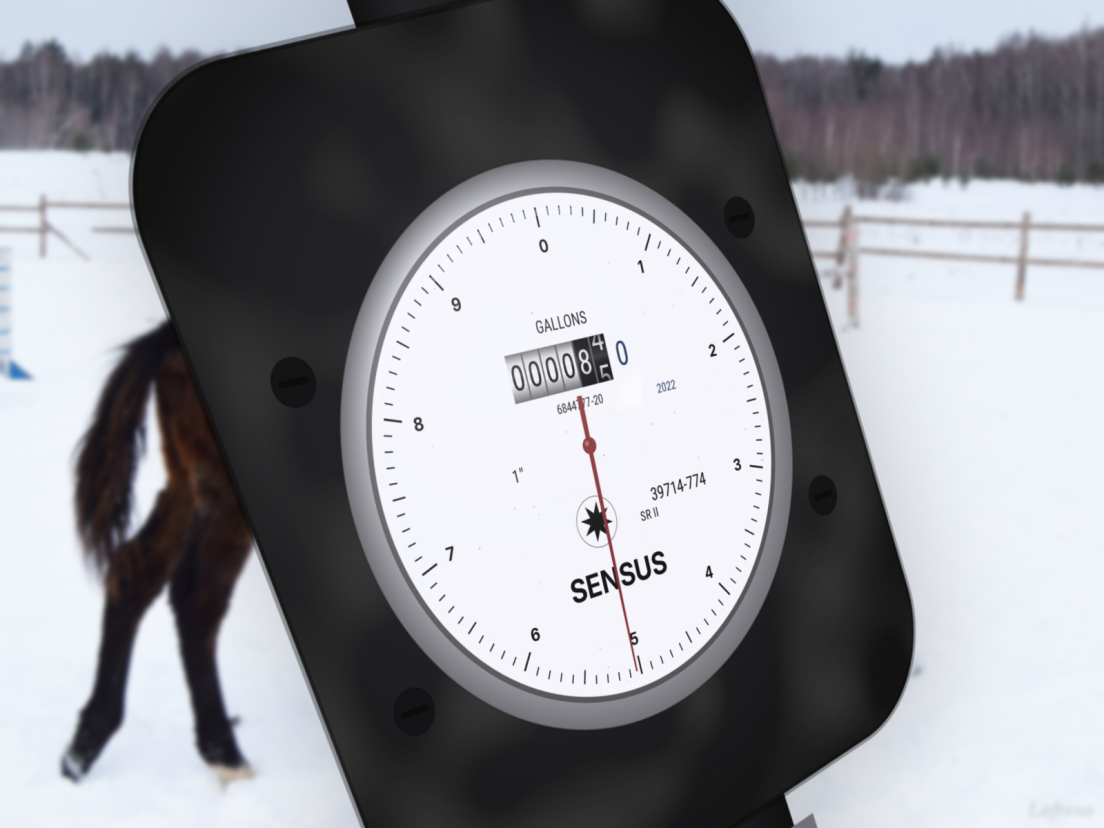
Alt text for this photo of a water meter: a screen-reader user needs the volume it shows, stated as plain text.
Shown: 845.0 gal
